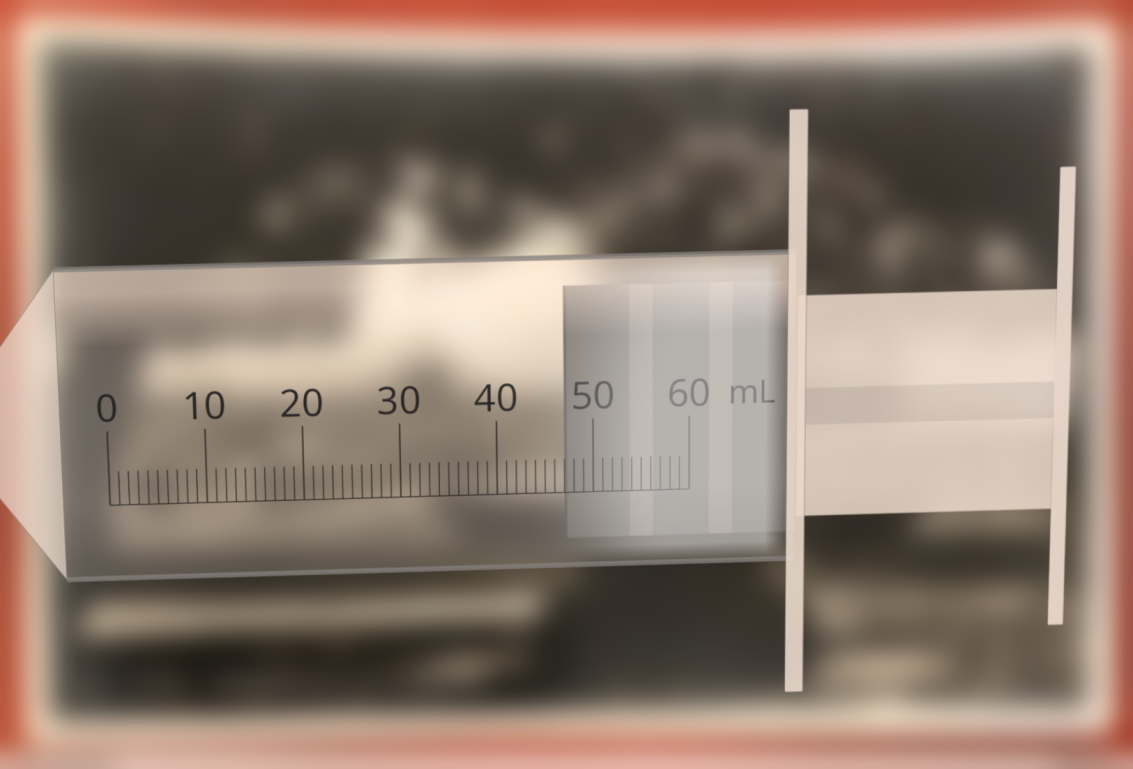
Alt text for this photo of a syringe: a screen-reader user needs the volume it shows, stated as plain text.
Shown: 47 mL
